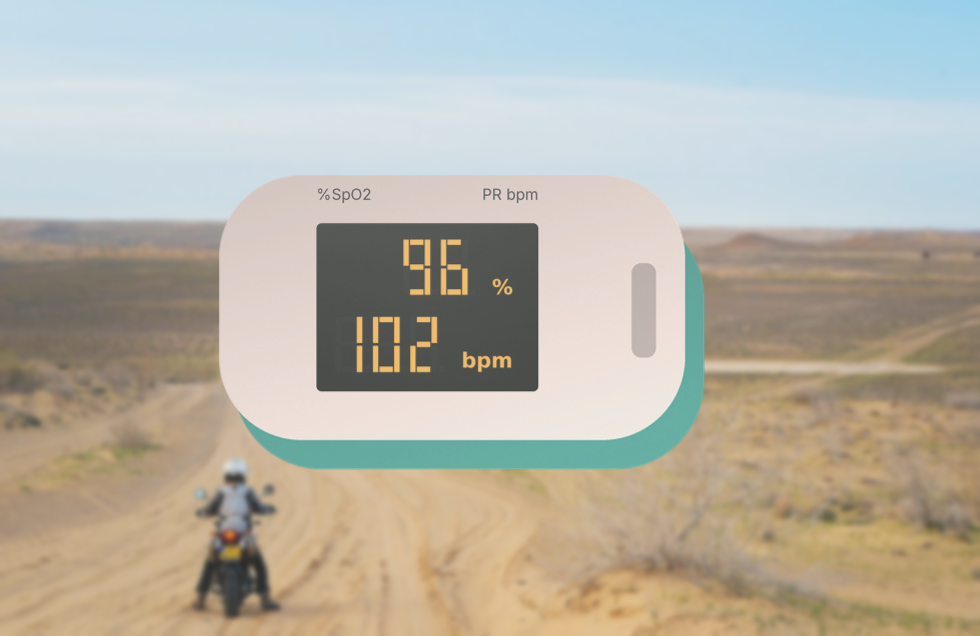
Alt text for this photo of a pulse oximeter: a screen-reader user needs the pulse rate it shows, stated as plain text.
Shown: 102 bpm
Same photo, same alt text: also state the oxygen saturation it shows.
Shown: 96 %
